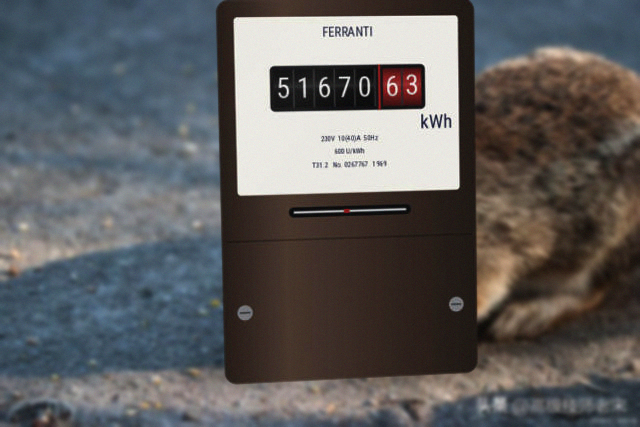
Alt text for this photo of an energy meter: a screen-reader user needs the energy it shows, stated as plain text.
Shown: 51670.63 kWh
